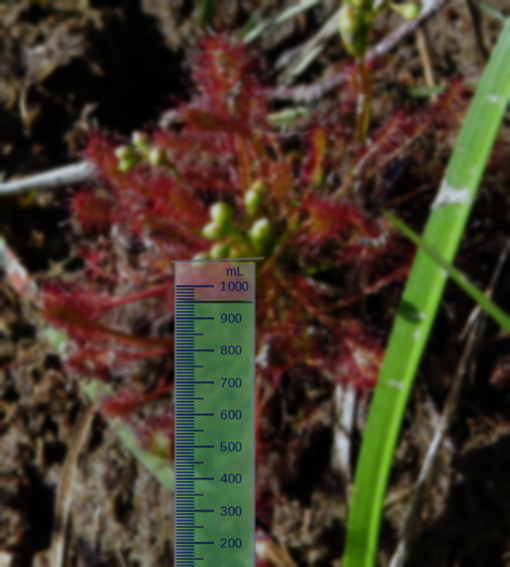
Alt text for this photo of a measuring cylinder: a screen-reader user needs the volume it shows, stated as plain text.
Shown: 950 mL
